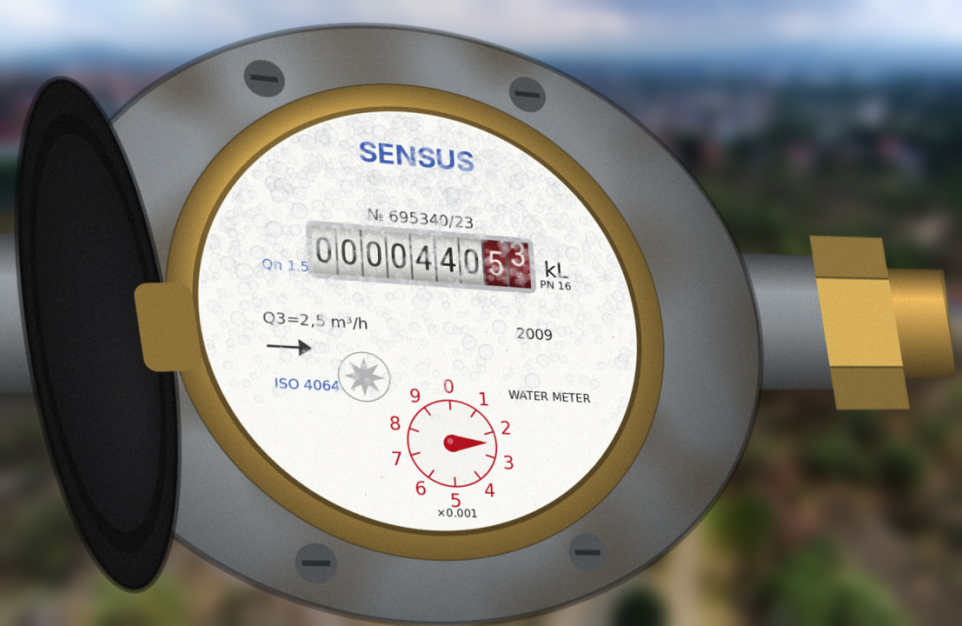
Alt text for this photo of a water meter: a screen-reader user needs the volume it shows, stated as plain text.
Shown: 440.532 kL
